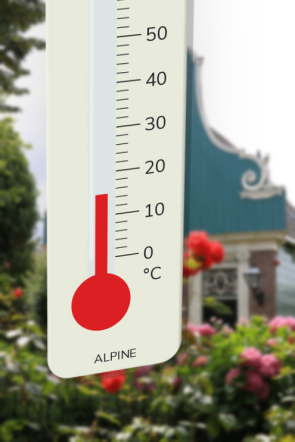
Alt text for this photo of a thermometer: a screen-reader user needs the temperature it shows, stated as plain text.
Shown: 15 °C
